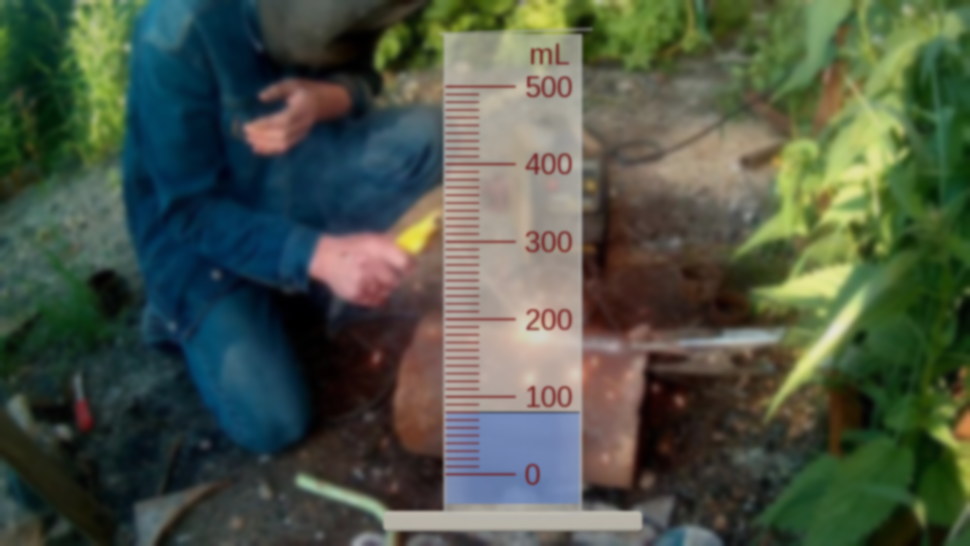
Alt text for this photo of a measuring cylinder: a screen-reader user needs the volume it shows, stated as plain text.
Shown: 80 mL
